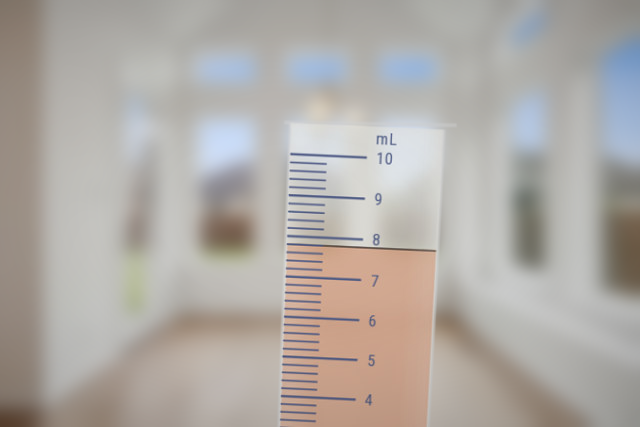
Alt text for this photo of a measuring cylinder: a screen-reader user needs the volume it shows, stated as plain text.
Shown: 7.8 mL
